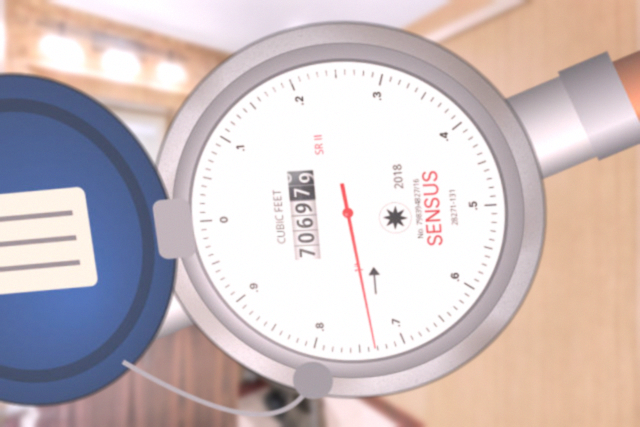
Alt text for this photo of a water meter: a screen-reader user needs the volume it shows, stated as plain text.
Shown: 706978.73 ft³
